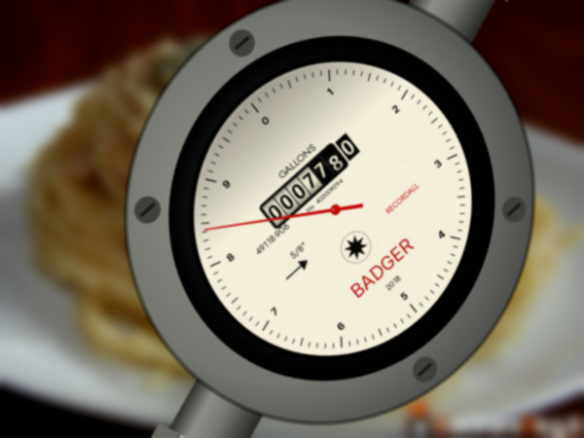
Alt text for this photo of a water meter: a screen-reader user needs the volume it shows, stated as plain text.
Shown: 7778.4 gal
